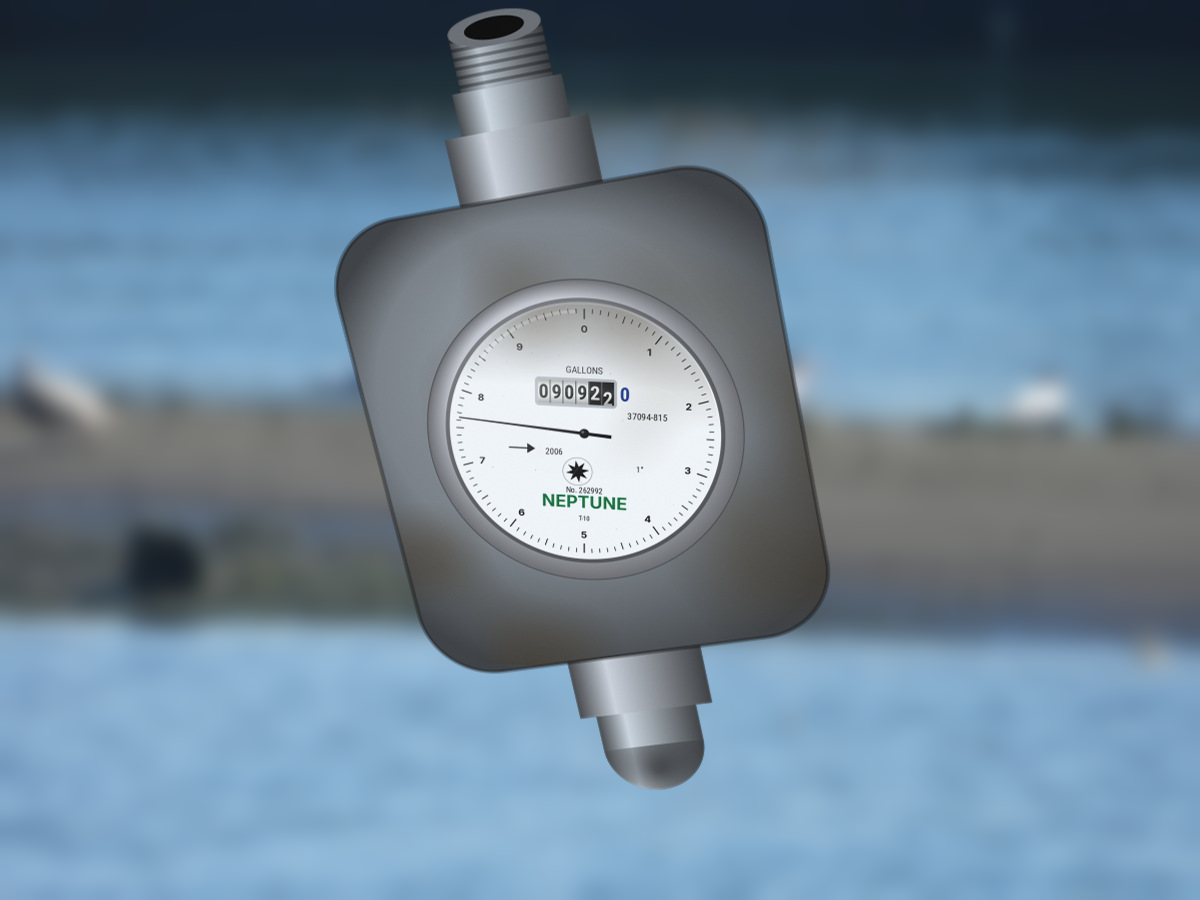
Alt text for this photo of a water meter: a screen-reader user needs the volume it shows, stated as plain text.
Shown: 909217.6 gal
